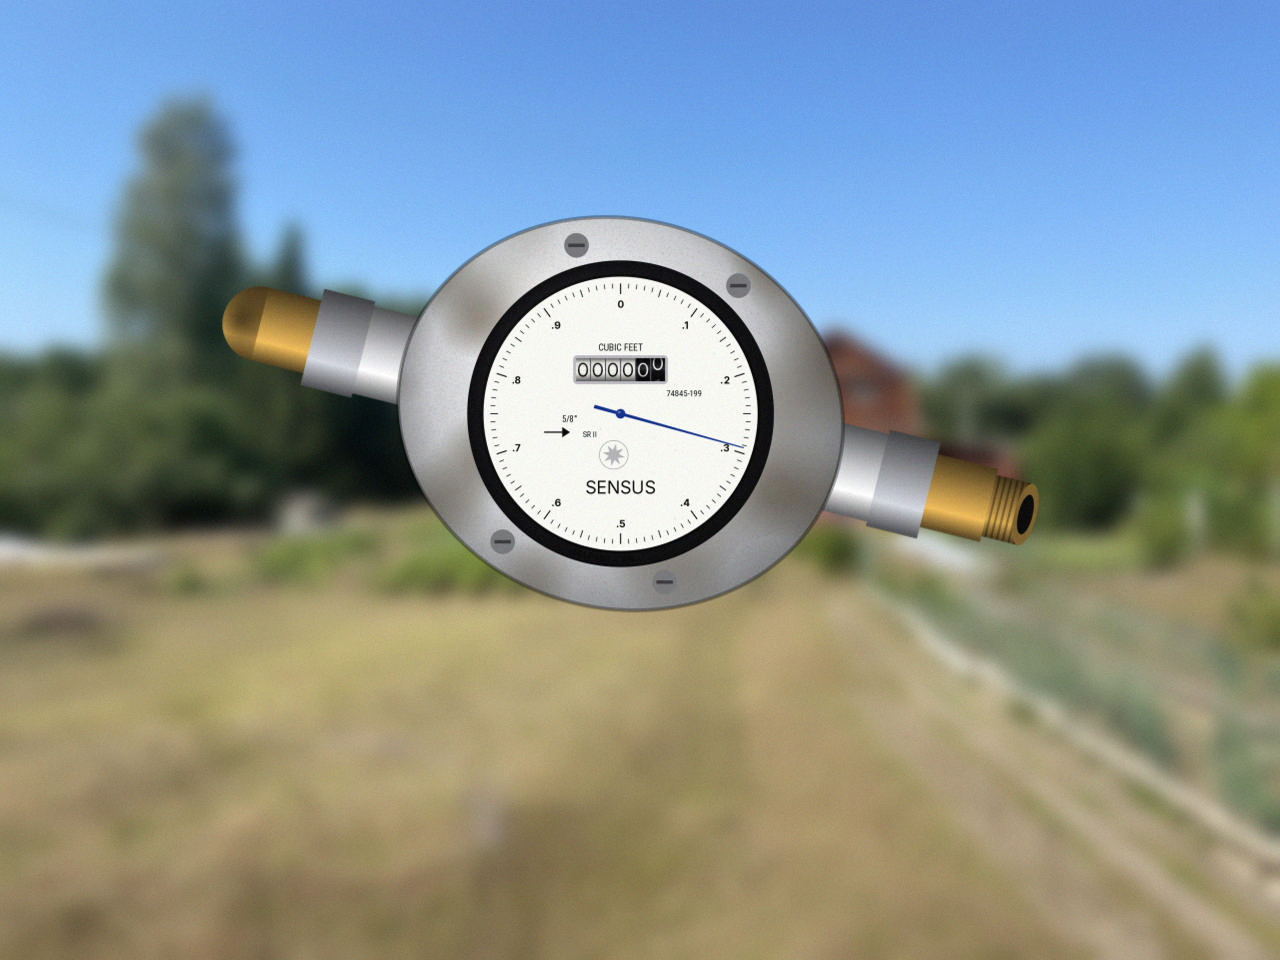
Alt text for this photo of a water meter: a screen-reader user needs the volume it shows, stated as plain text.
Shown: 0.29 ft³
